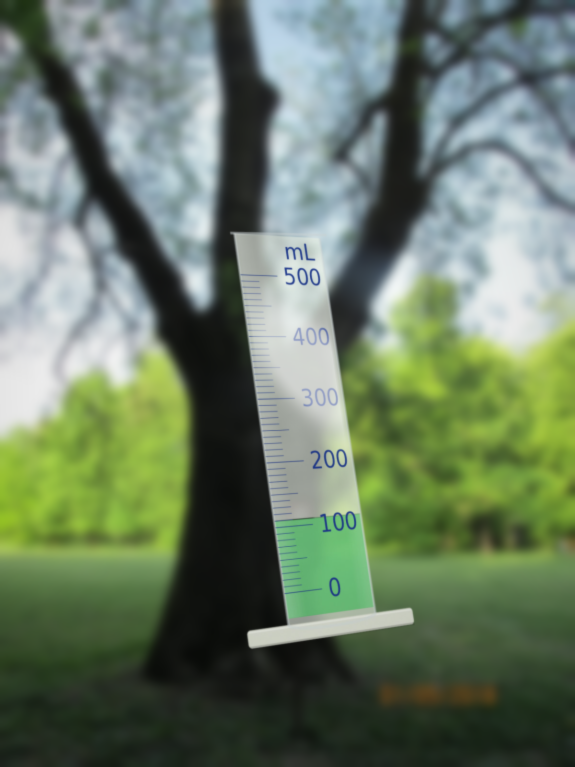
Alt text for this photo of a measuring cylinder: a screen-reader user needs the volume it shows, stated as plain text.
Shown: 110 mL
